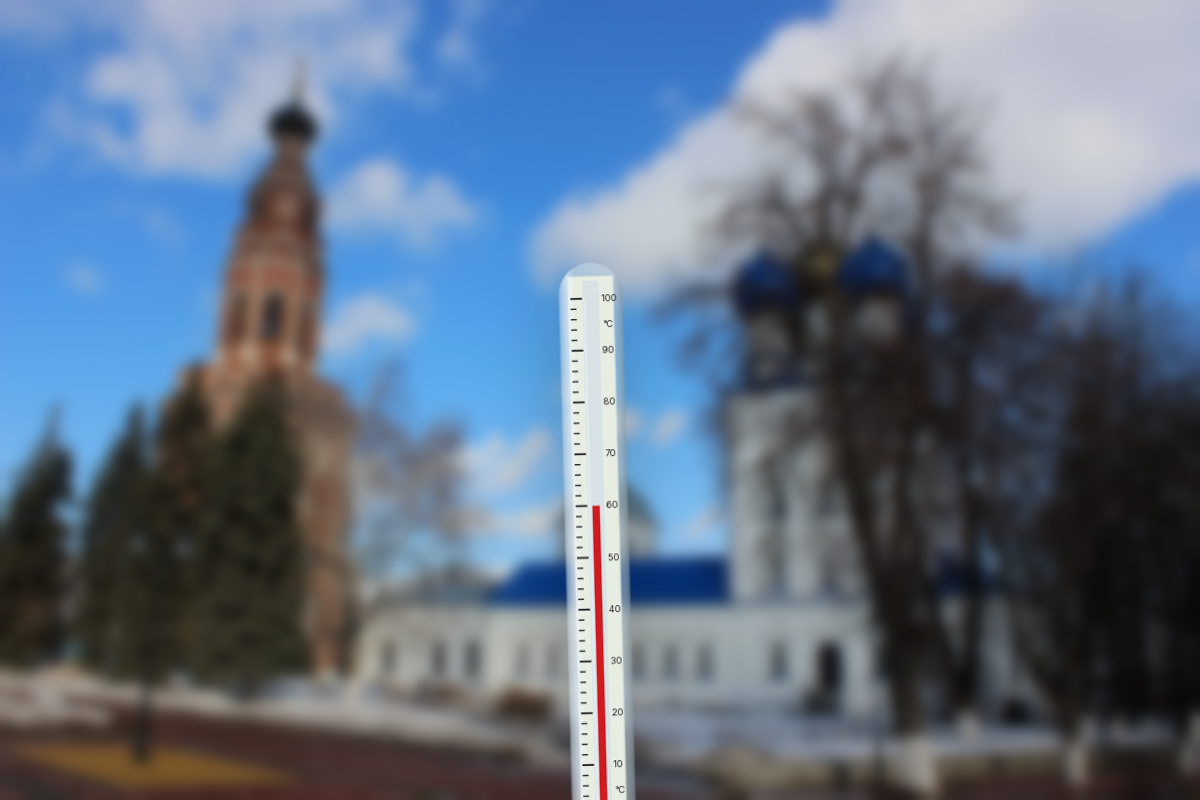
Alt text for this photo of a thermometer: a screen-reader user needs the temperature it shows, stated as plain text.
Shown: 60 °C
